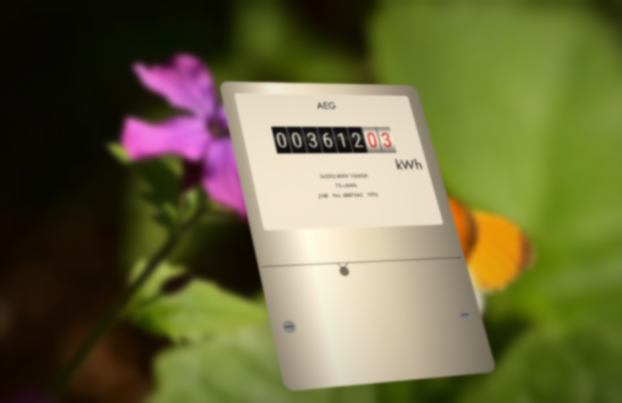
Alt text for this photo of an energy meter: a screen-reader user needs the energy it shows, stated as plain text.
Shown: 3612.03 kWh
